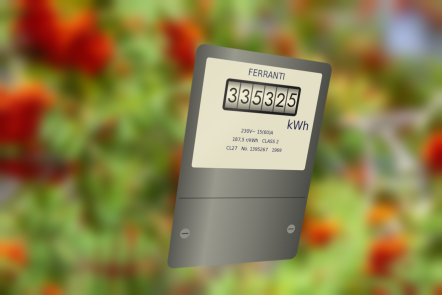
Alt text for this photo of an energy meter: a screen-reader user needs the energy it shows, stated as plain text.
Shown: 335325 kWh
